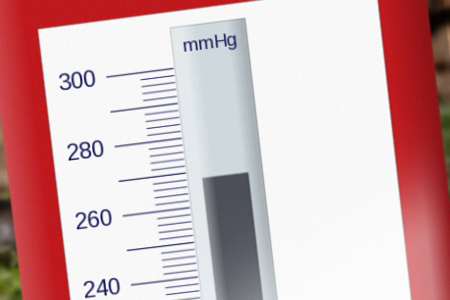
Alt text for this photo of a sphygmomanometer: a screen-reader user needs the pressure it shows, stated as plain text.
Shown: 268 mmHg
